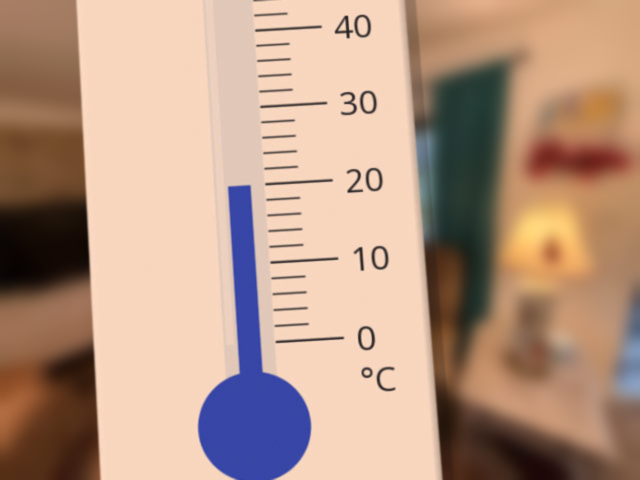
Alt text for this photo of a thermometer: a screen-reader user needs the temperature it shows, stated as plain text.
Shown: 20 °C
